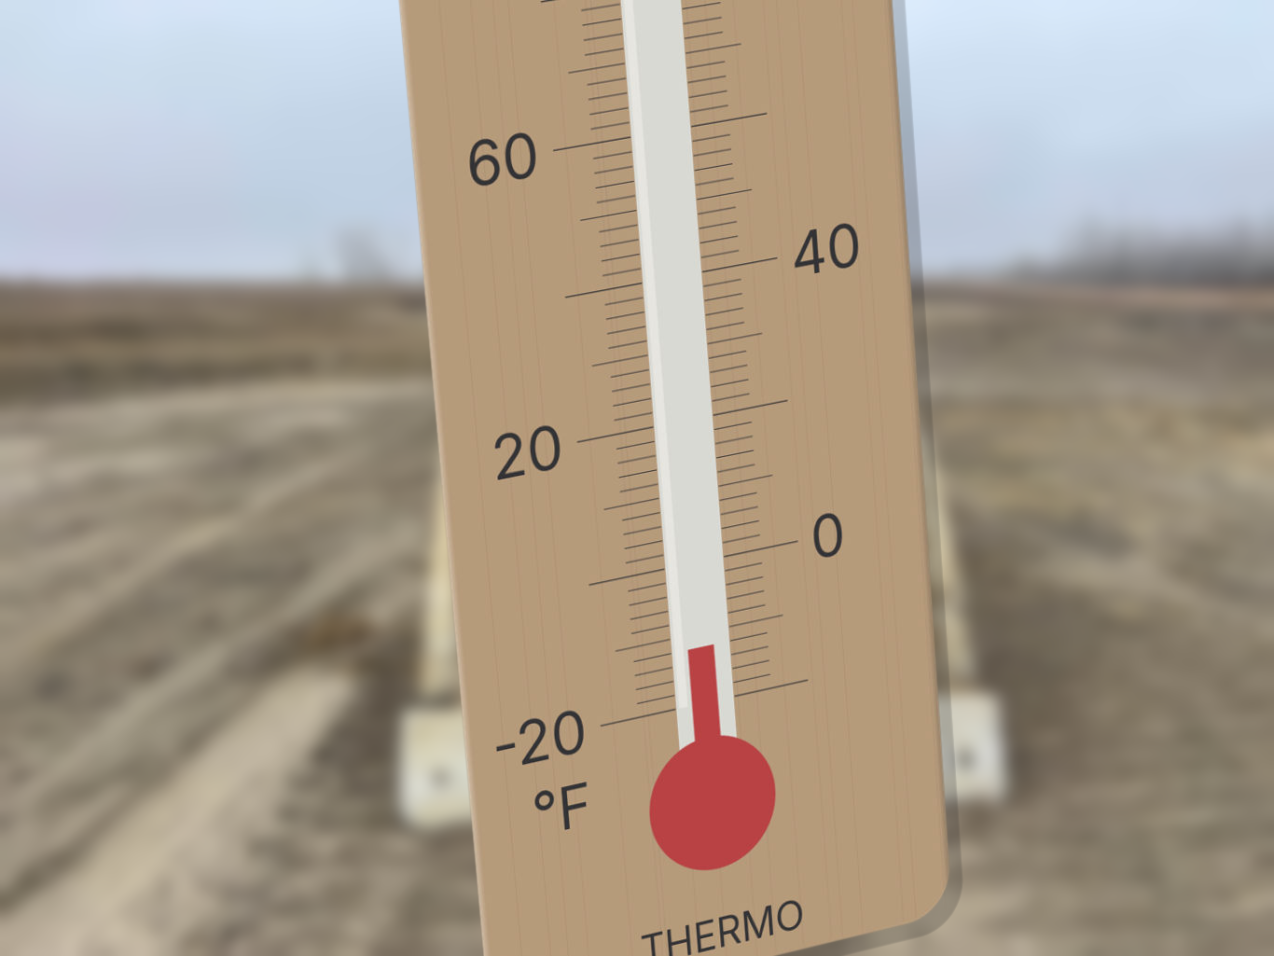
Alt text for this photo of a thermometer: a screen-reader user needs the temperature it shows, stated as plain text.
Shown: -12 °F
